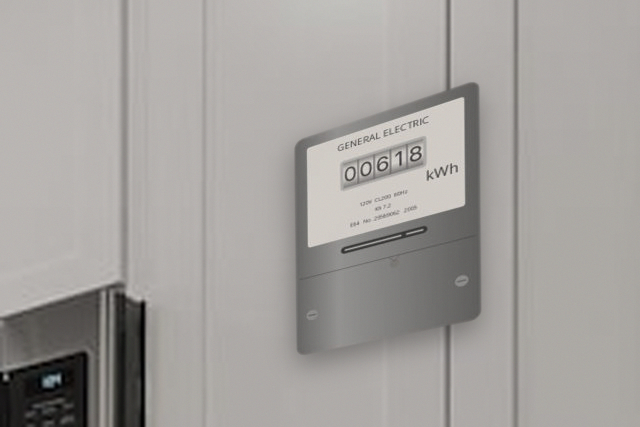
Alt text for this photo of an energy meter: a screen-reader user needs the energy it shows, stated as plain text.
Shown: 618 kWh
